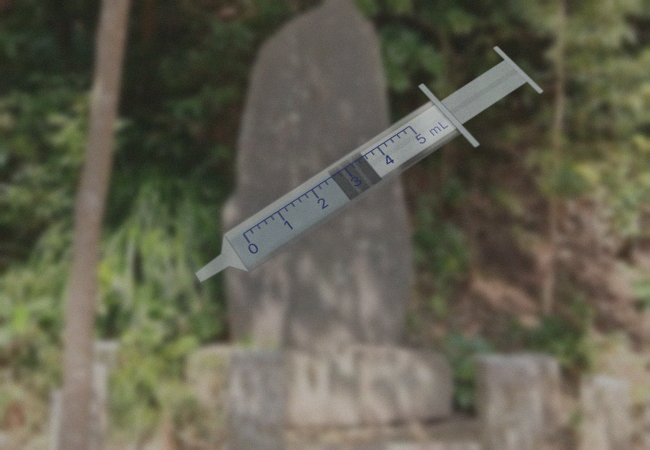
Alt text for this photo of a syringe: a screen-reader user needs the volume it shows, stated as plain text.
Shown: 2.6 mL
